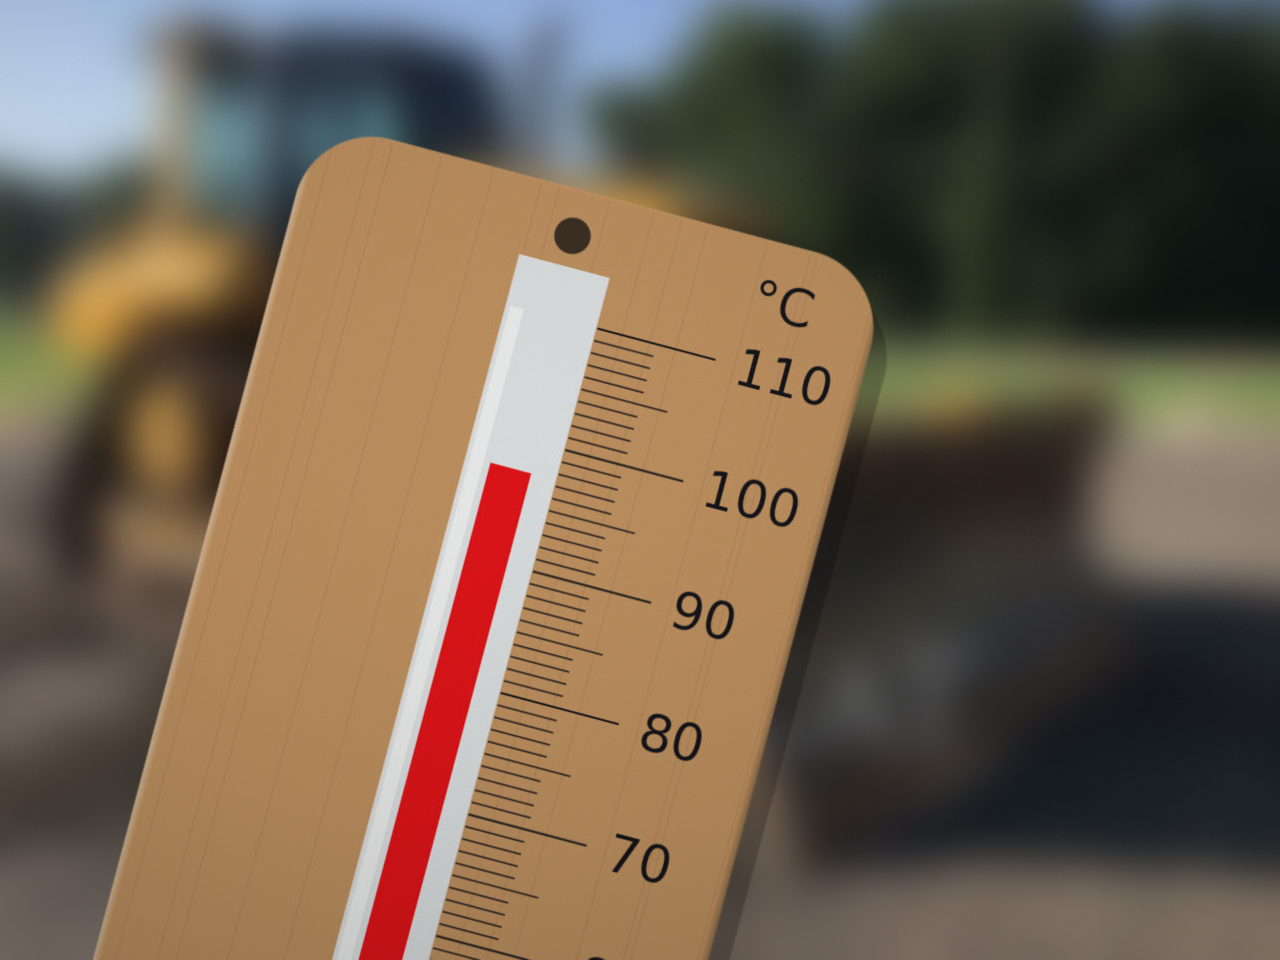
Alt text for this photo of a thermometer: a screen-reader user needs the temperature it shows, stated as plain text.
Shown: 97.5 °C
